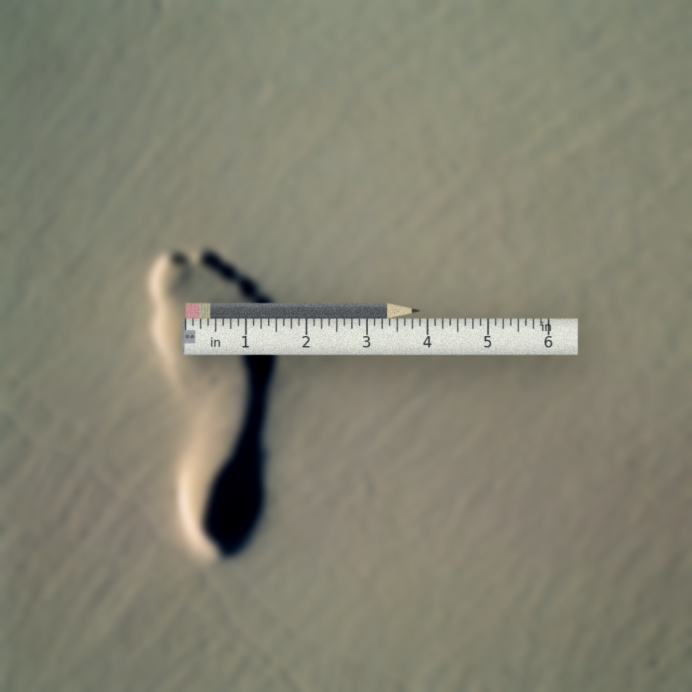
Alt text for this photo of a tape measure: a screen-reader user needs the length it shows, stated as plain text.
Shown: 3.875 in
